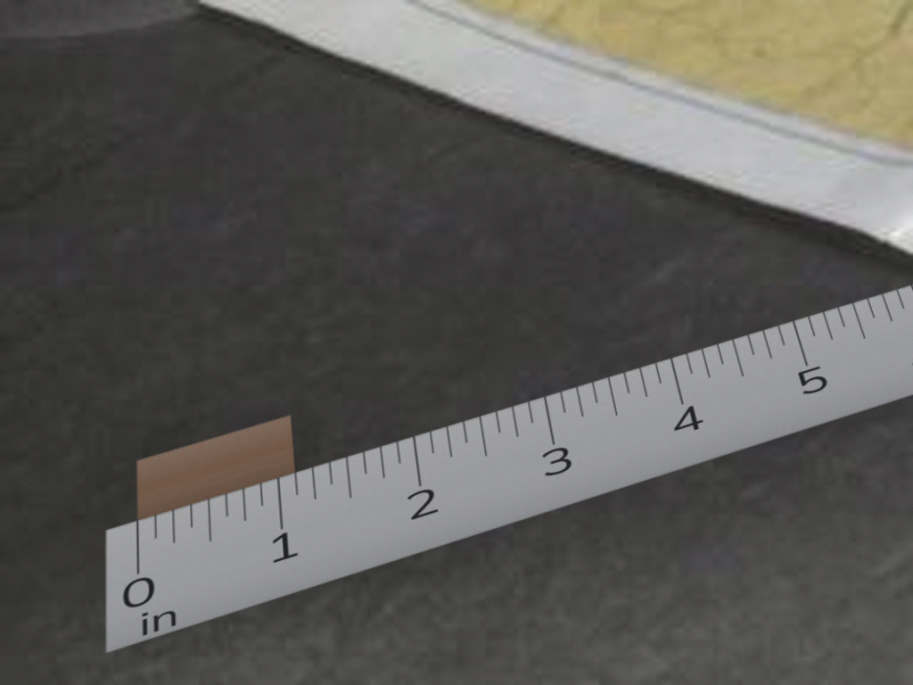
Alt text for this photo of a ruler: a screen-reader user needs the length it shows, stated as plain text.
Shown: 1.125 in
